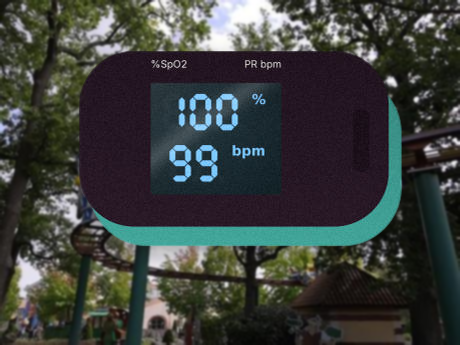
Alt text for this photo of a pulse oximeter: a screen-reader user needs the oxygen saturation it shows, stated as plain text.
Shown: 100 %
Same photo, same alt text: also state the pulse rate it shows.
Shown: 99 bpm
